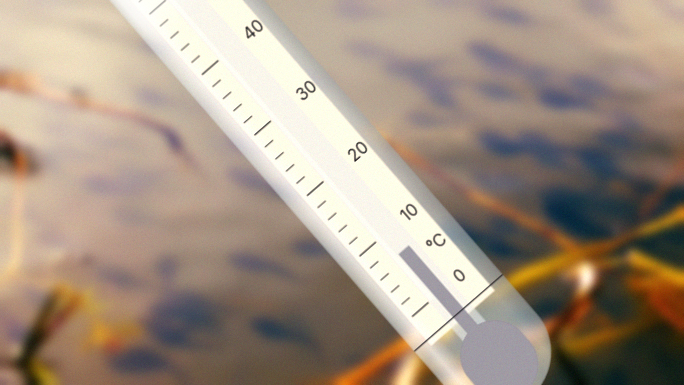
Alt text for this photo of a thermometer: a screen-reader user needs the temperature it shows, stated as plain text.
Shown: 7 °C
